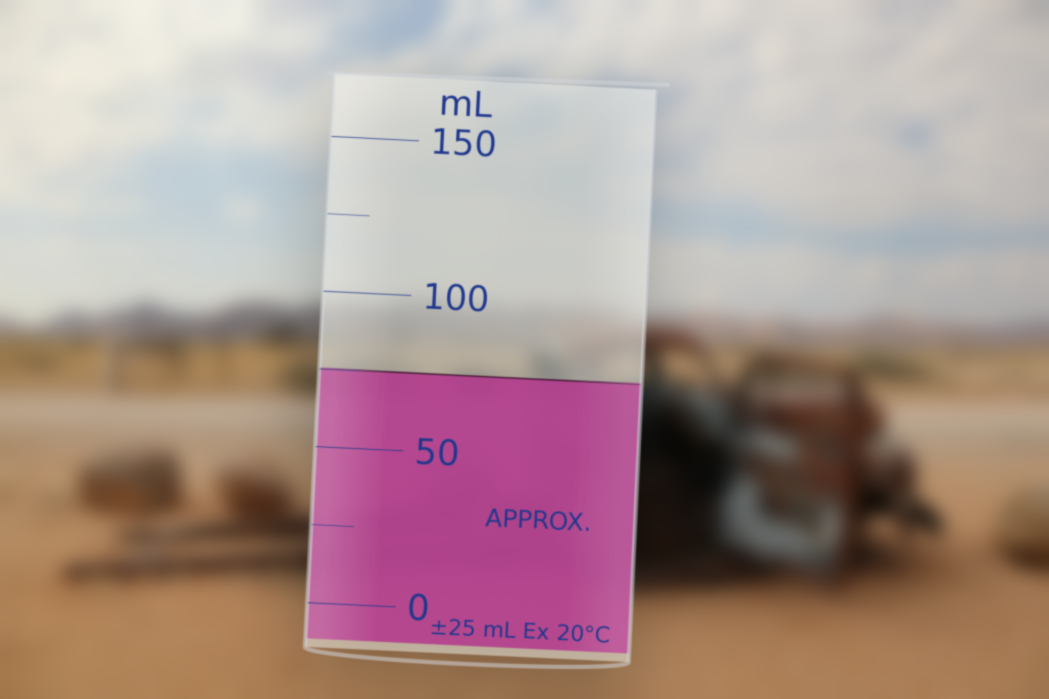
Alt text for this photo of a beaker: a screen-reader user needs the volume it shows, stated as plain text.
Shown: 75 mL
